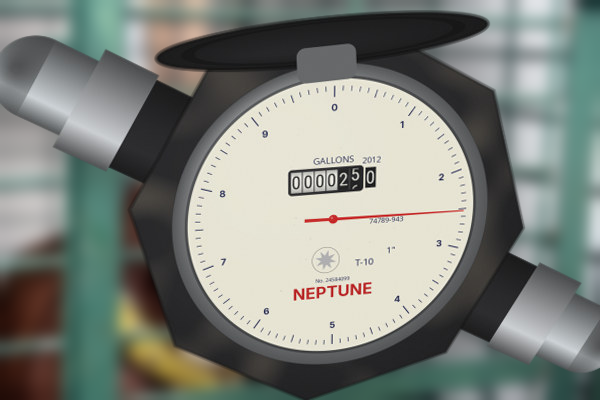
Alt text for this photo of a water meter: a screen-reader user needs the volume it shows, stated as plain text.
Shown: 252.5 gal
